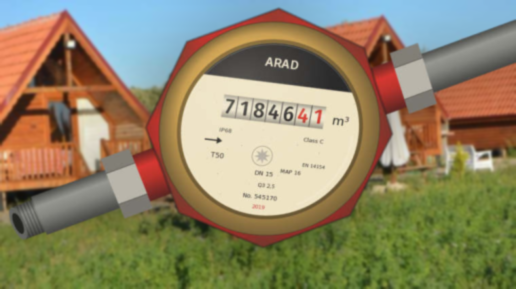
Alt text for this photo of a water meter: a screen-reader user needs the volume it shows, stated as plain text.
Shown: 71846.41 m³
